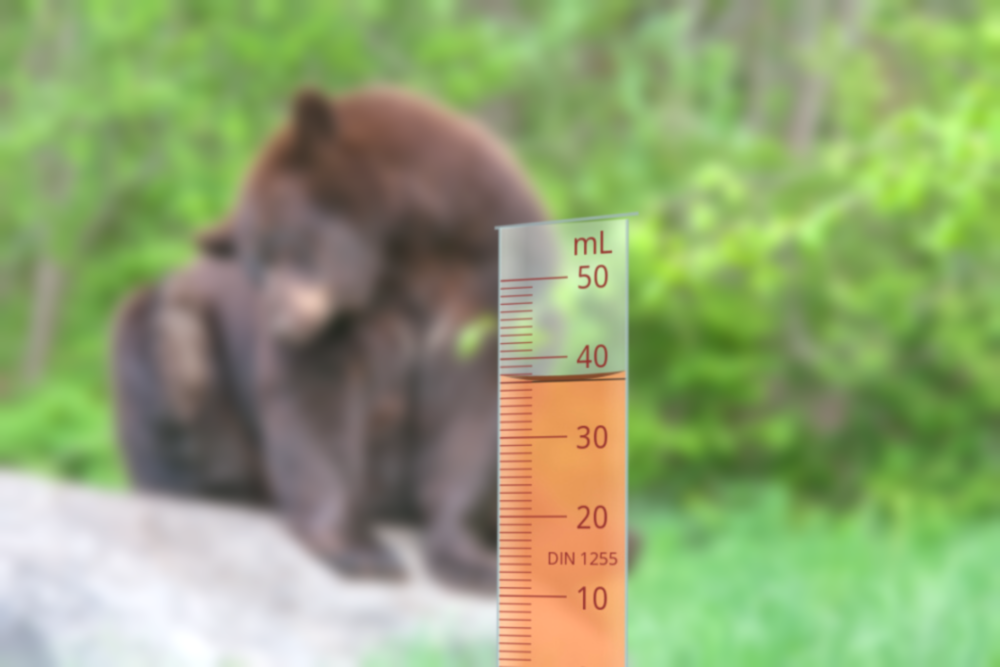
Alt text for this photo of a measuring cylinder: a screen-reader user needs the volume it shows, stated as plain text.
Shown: 37 mL
